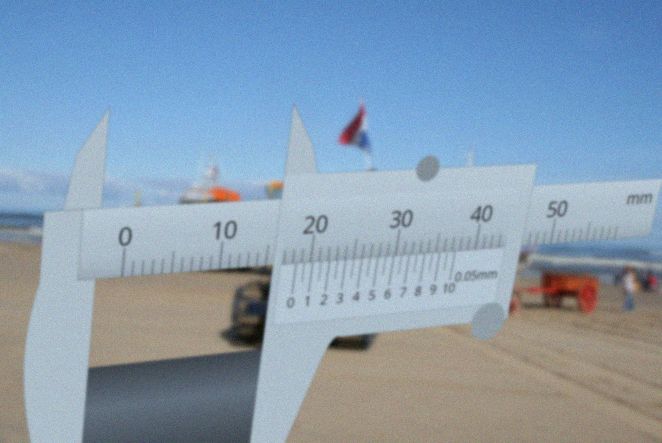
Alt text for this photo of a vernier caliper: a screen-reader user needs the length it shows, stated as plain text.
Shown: 18.4 mm
